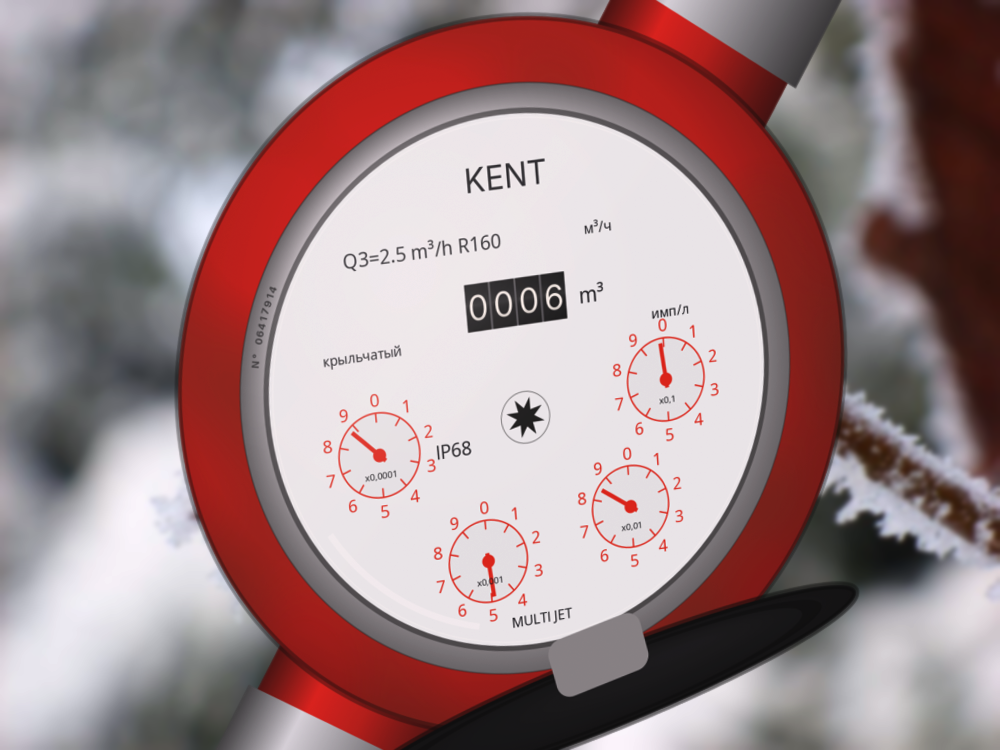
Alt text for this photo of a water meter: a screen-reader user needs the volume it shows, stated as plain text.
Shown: 5.9848 m³
